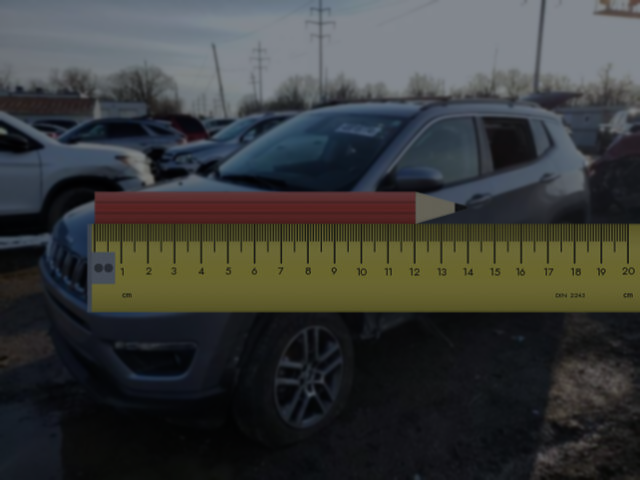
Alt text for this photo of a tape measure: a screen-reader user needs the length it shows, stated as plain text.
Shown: 14 cm
